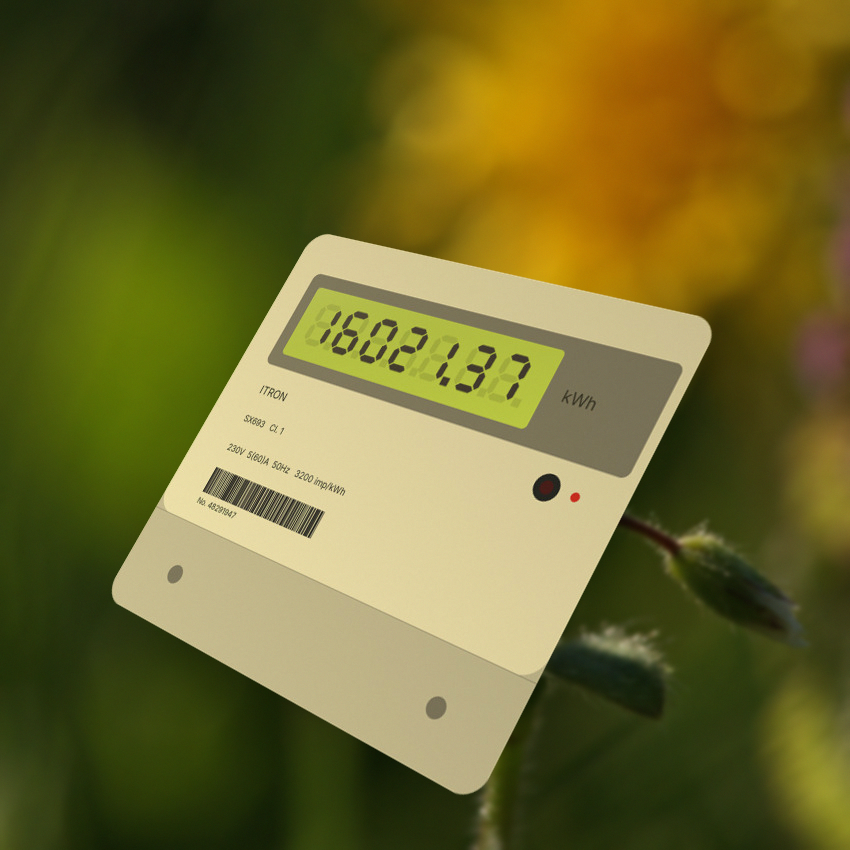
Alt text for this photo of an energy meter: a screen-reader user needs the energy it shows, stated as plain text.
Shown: 16021.37 kWh
